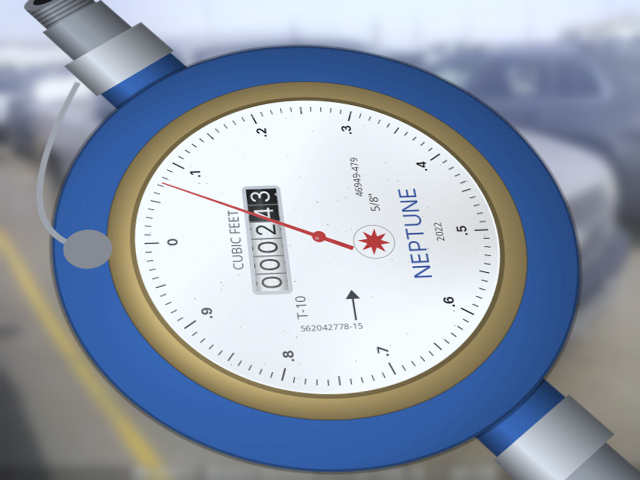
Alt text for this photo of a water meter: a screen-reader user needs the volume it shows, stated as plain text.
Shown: 243.07 ft³
